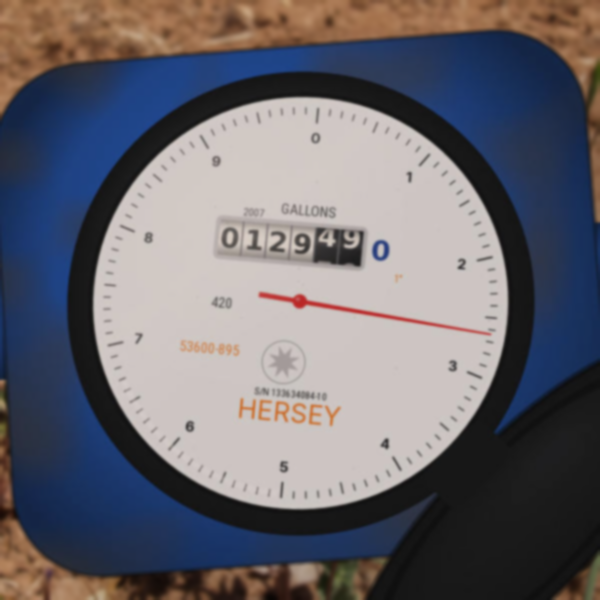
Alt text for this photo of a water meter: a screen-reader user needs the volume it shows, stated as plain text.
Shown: 129492.6 gal
